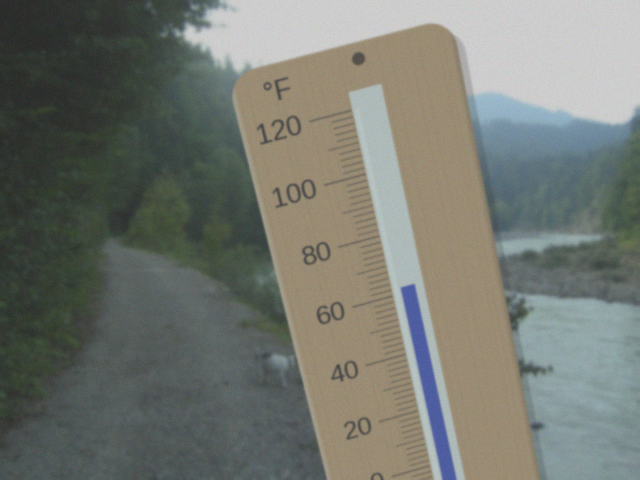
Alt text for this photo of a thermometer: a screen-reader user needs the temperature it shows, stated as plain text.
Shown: 62 °F
